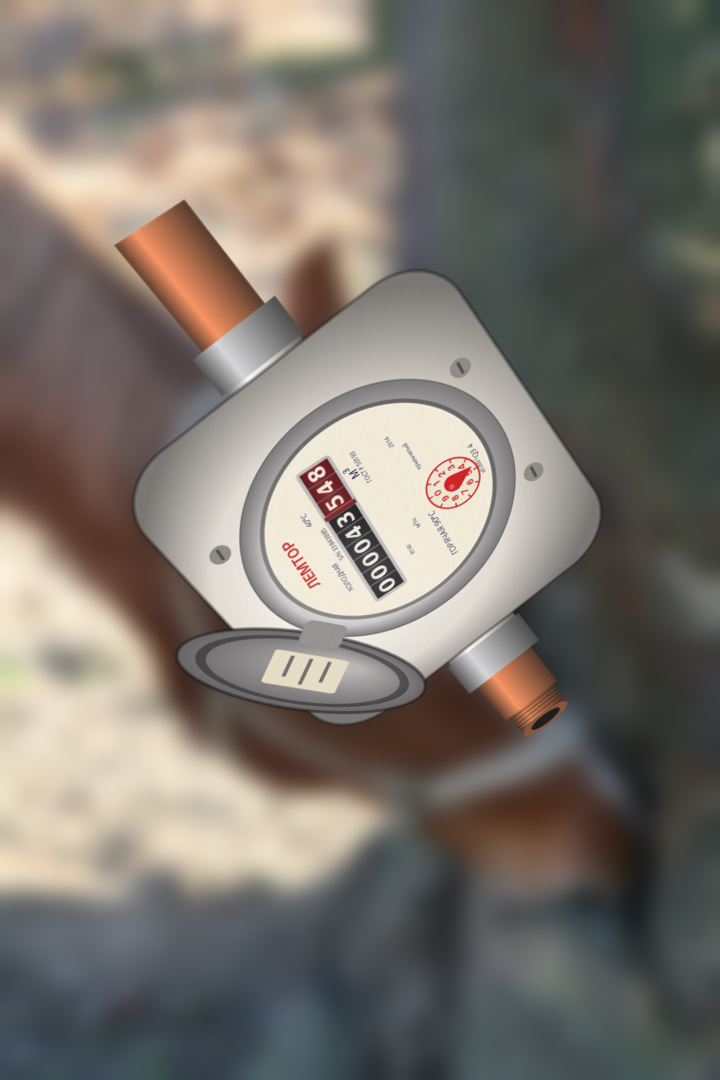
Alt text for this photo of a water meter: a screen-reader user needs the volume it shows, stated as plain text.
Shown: 43.5484 m³
